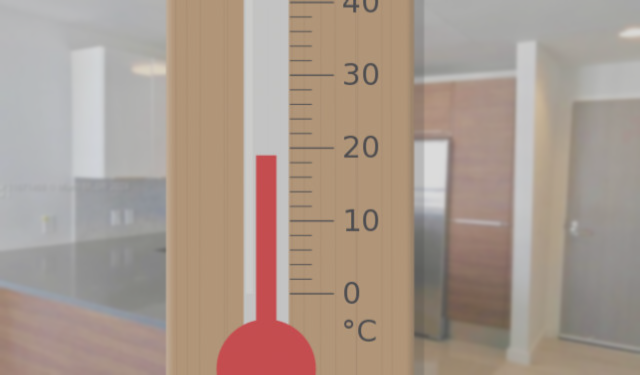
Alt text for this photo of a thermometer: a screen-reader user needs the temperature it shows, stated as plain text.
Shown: 19 °C
